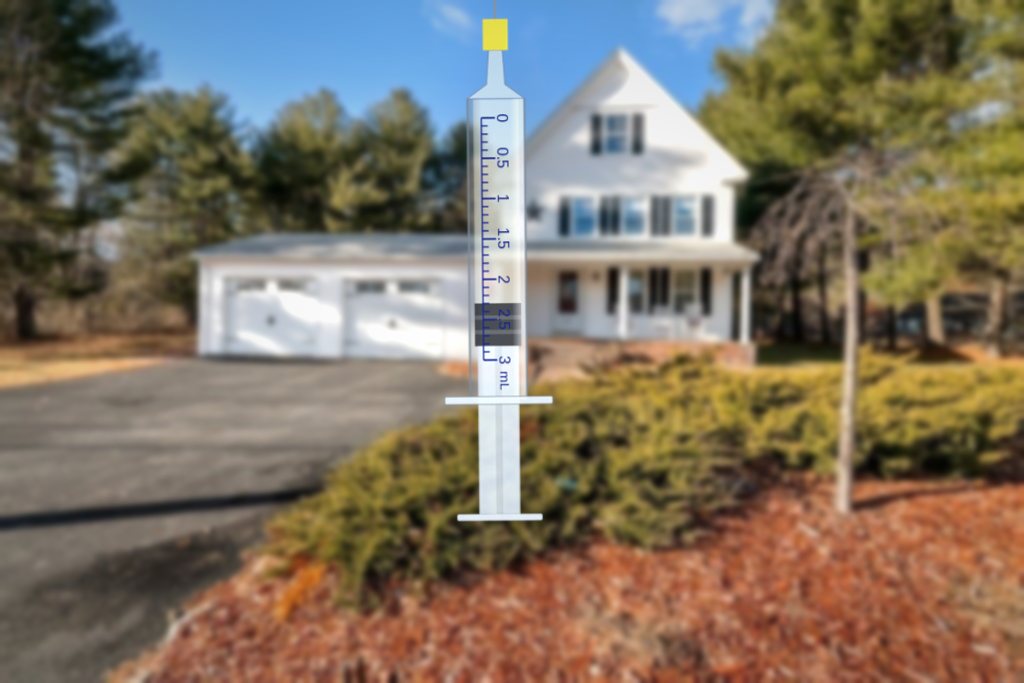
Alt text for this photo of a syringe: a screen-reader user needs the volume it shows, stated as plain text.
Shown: 2.3 mL
